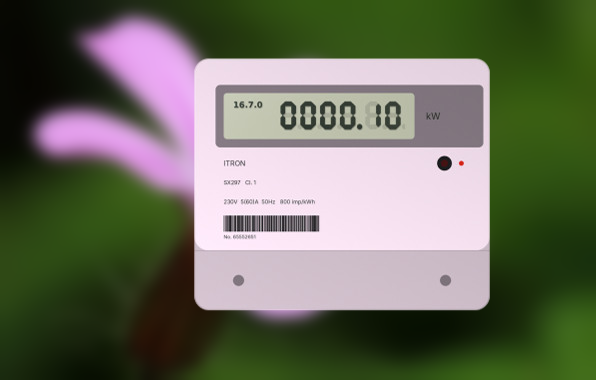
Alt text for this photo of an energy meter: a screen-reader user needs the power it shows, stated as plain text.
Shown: 0.10 kW
